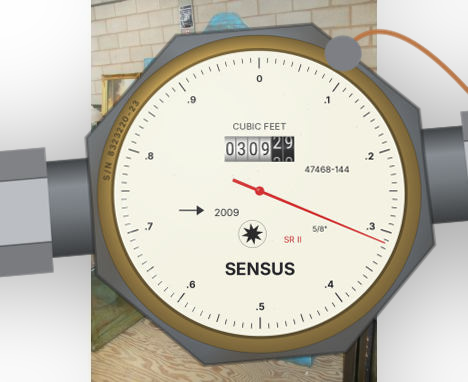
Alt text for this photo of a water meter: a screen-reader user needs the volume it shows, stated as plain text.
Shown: 30929.31 ft³
